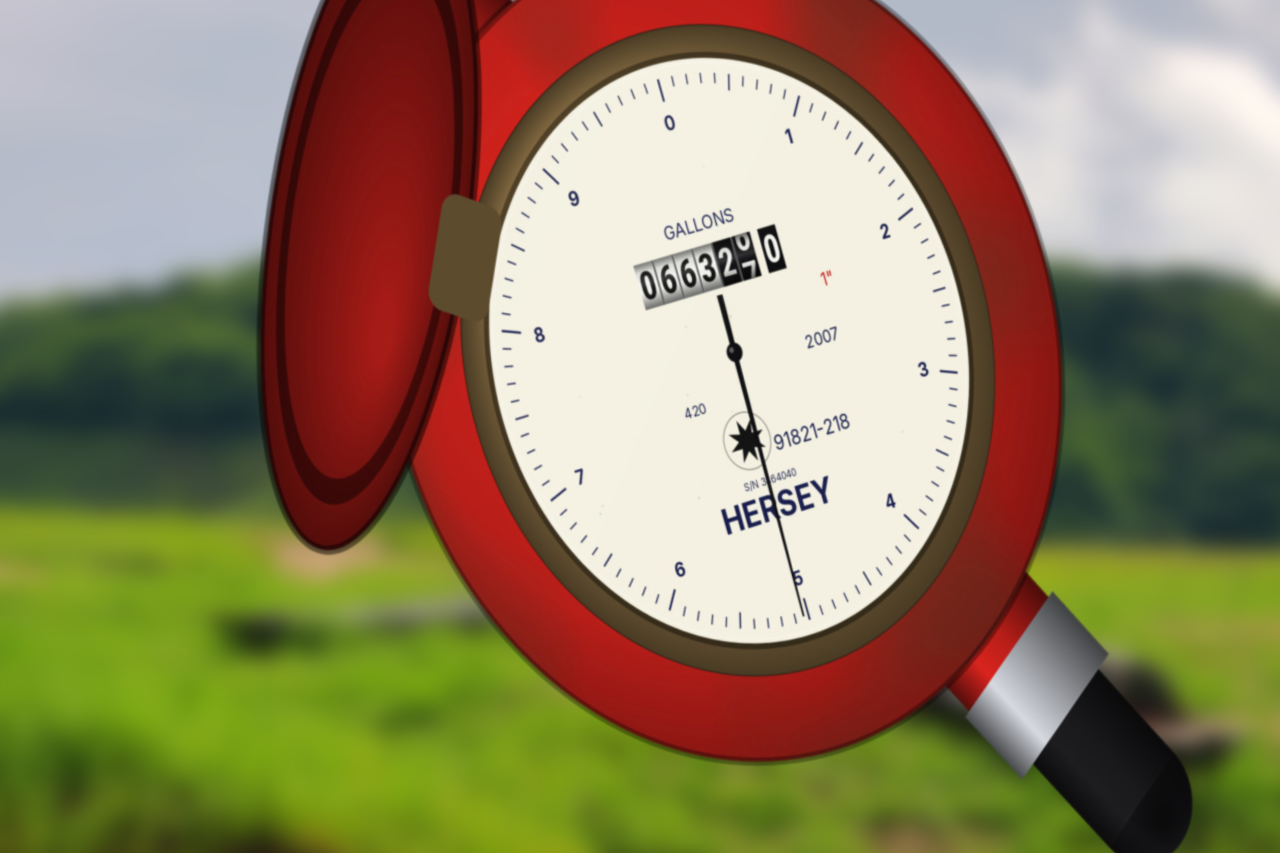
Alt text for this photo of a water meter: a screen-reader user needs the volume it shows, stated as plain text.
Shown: 663265.0 gal
